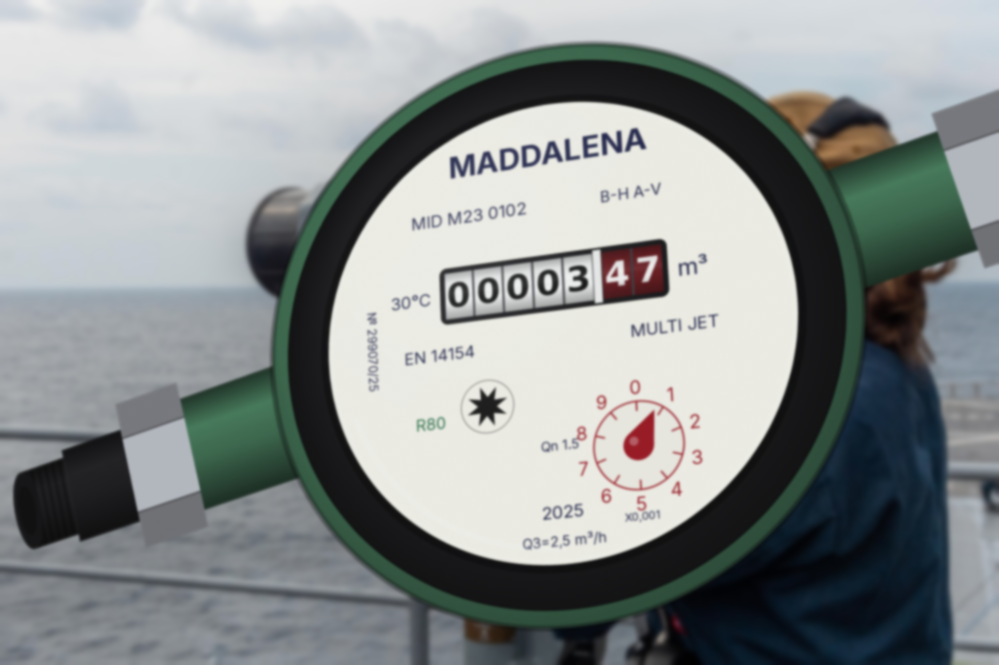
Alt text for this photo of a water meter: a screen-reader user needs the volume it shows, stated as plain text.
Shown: 3.470 m³
